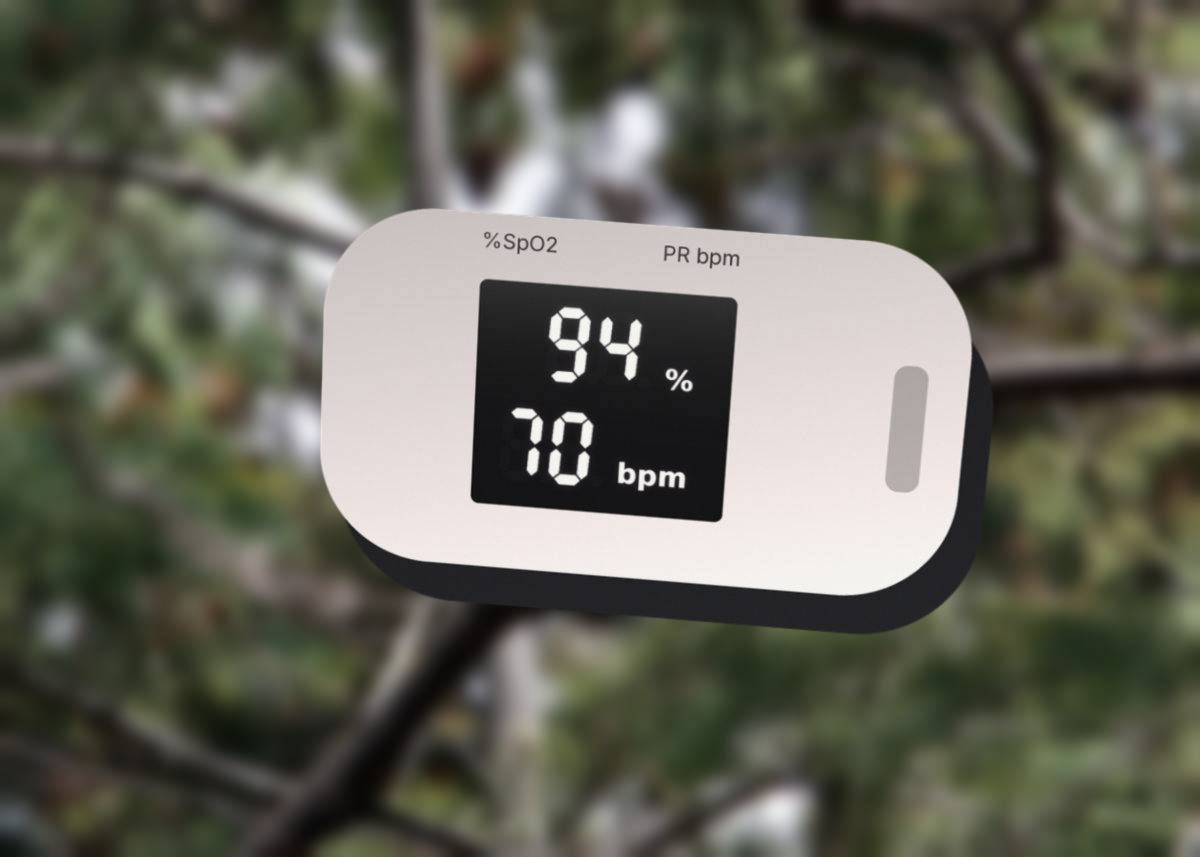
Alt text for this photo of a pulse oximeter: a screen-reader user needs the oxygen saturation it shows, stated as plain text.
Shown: 94 %
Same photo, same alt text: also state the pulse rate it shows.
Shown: 70 bpm
